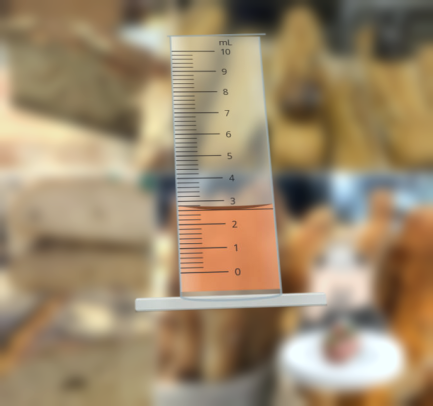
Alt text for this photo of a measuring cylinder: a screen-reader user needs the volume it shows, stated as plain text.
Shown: 2.6 mL
